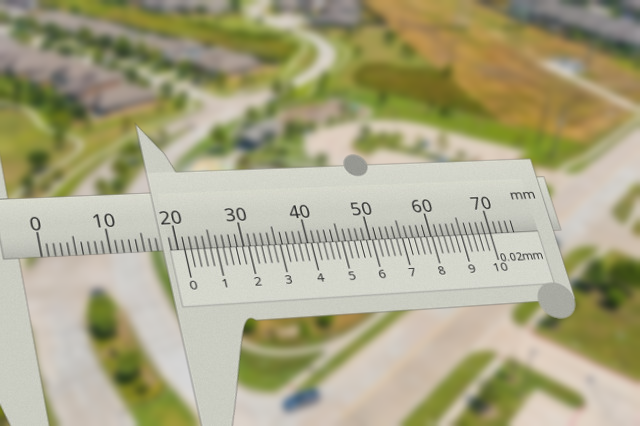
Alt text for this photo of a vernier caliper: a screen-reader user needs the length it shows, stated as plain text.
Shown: 21.0 mm
